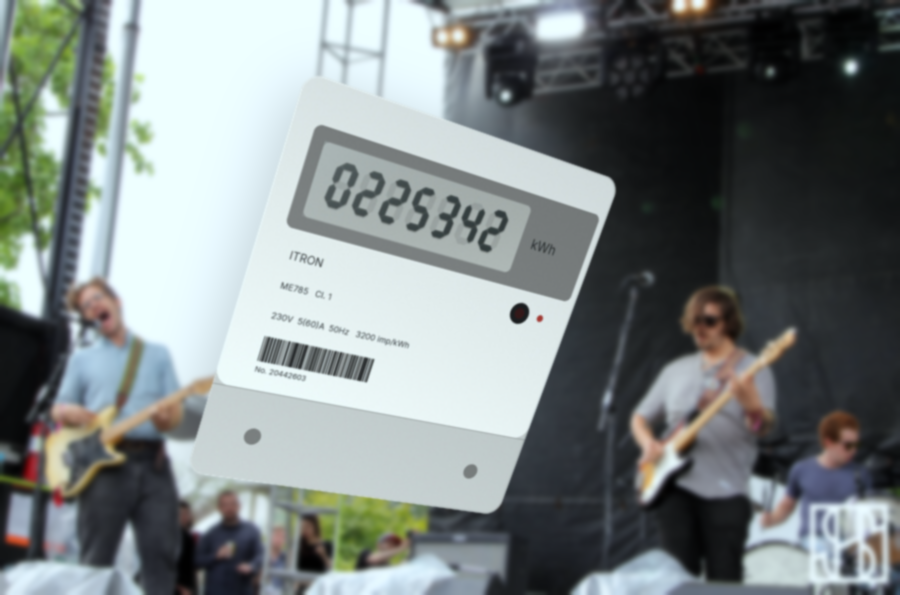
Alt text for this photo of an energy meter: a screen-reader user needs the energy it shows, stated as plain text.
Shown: 225342 kWh
